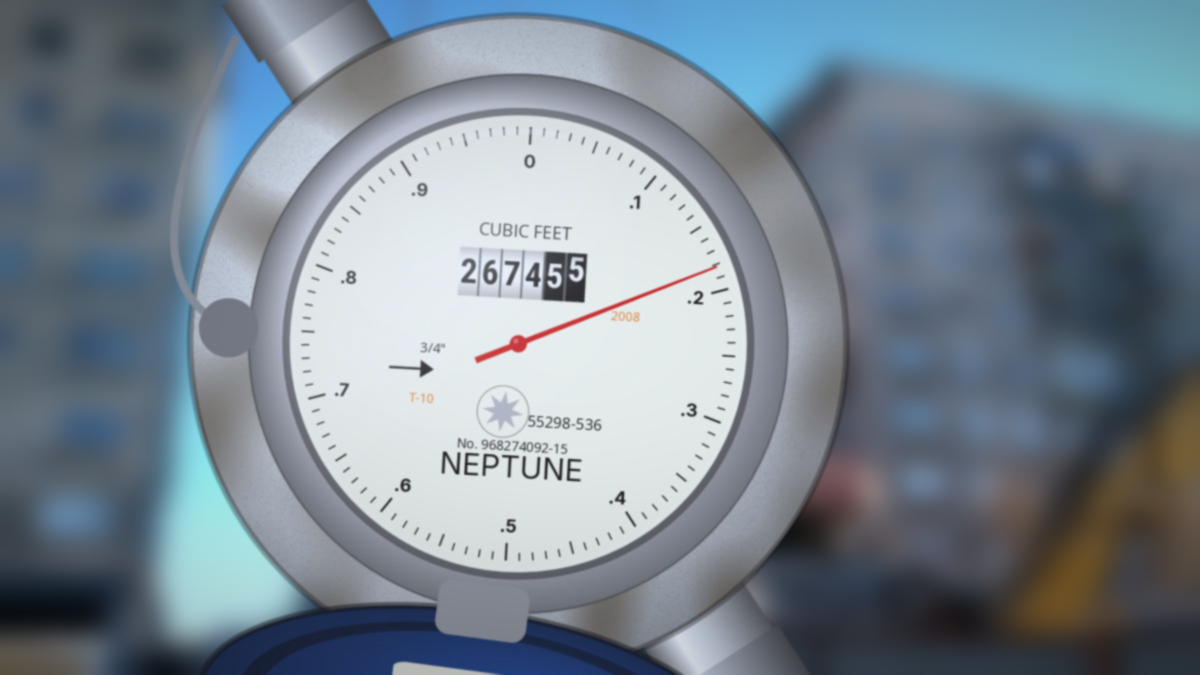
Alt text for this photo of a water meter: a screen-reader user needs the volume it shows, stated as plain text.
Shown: 267455.18 ft³
